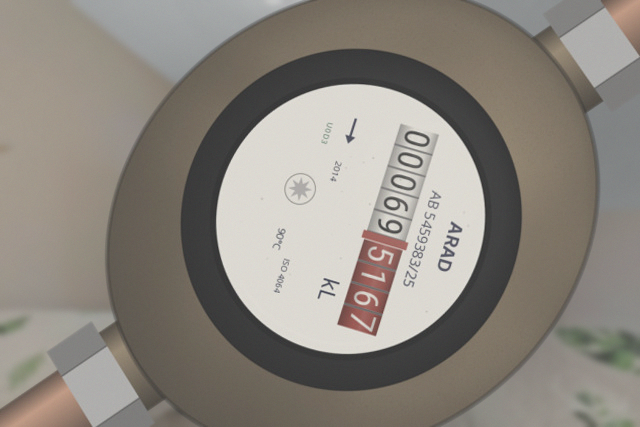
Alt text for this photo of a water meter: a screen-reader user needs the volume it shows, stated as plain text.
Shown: 69.5167 kL
